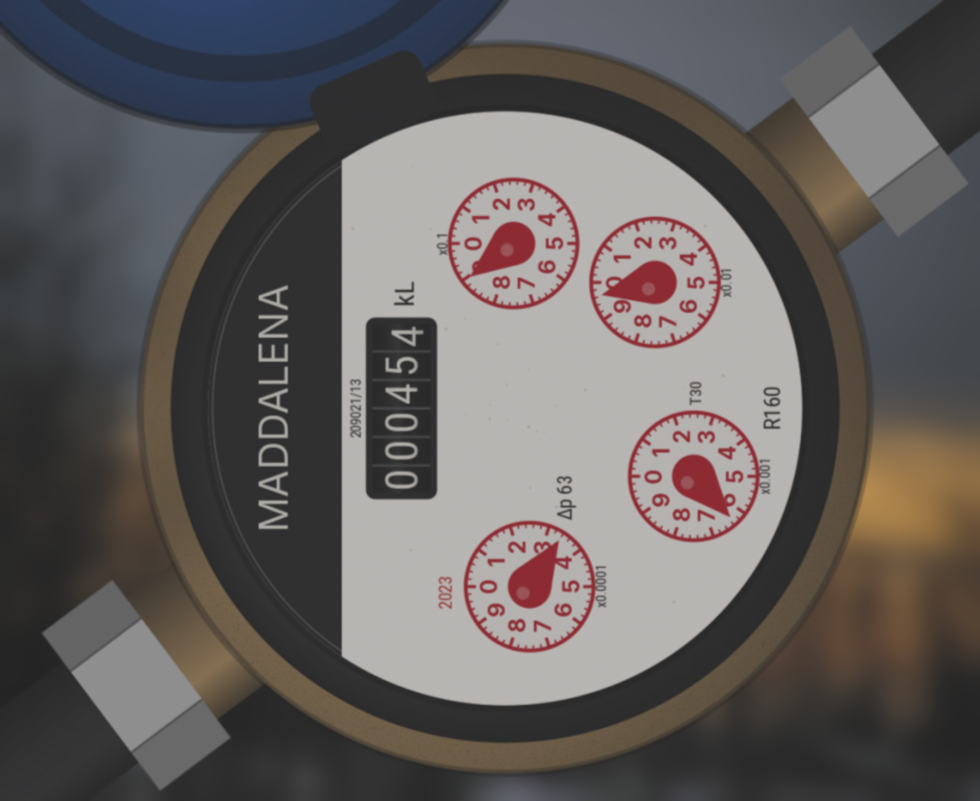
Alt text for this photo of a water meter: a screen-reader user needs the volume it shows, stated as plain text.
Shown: 453.8963 kL
